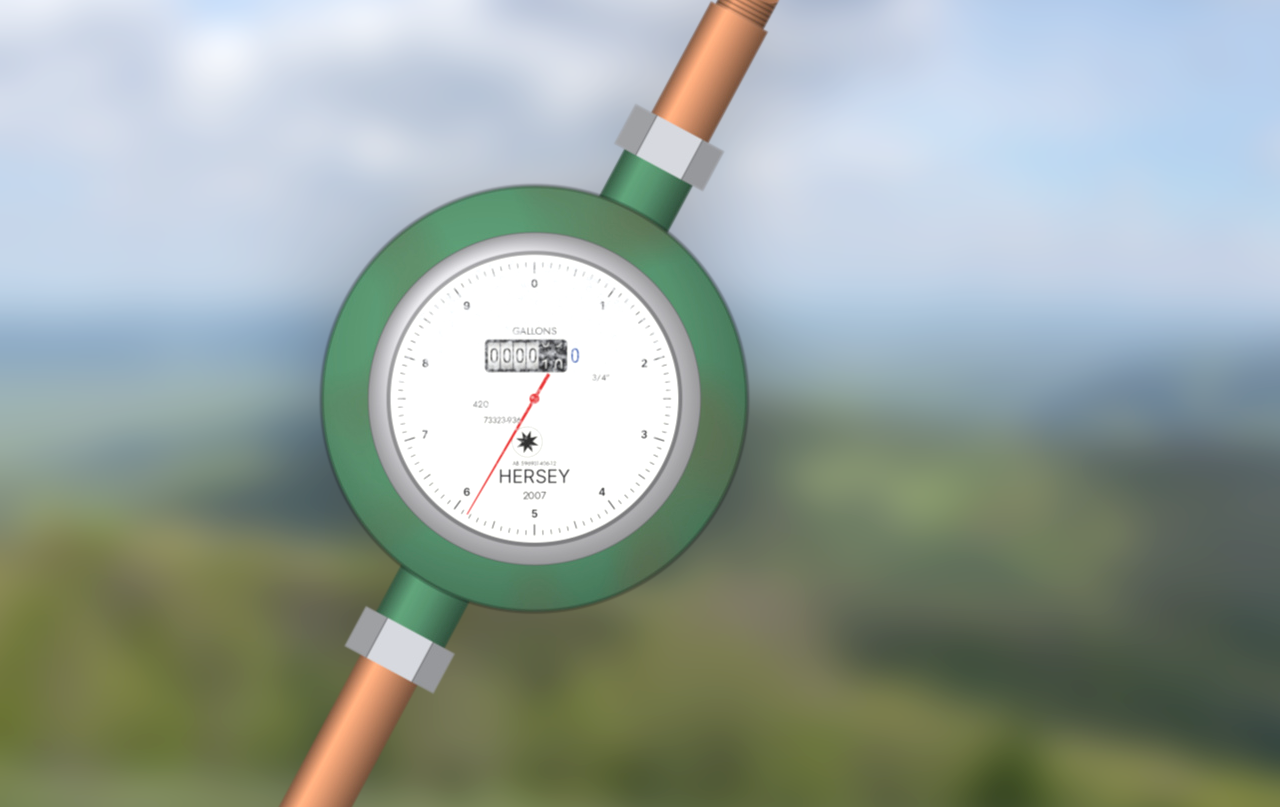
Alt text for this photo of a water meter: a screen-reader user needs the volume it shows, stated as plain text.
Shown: 95.8 gal
